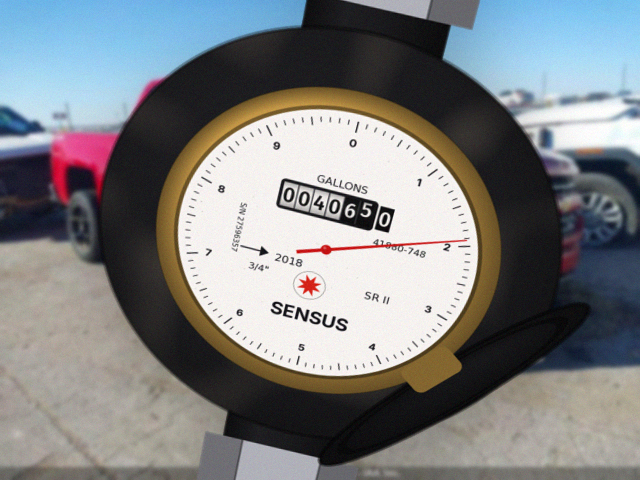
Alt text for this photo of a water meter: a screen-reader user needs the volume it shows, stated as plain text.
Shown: 40651.9 gal
